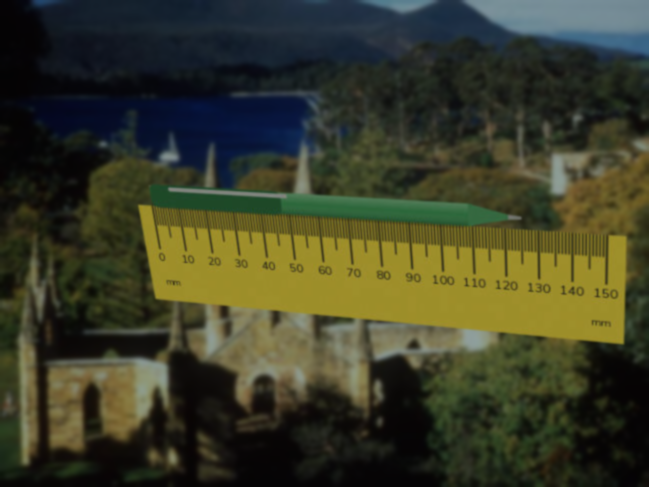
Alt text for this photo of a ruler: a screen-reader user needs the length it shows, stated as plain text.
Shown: 125 mm
